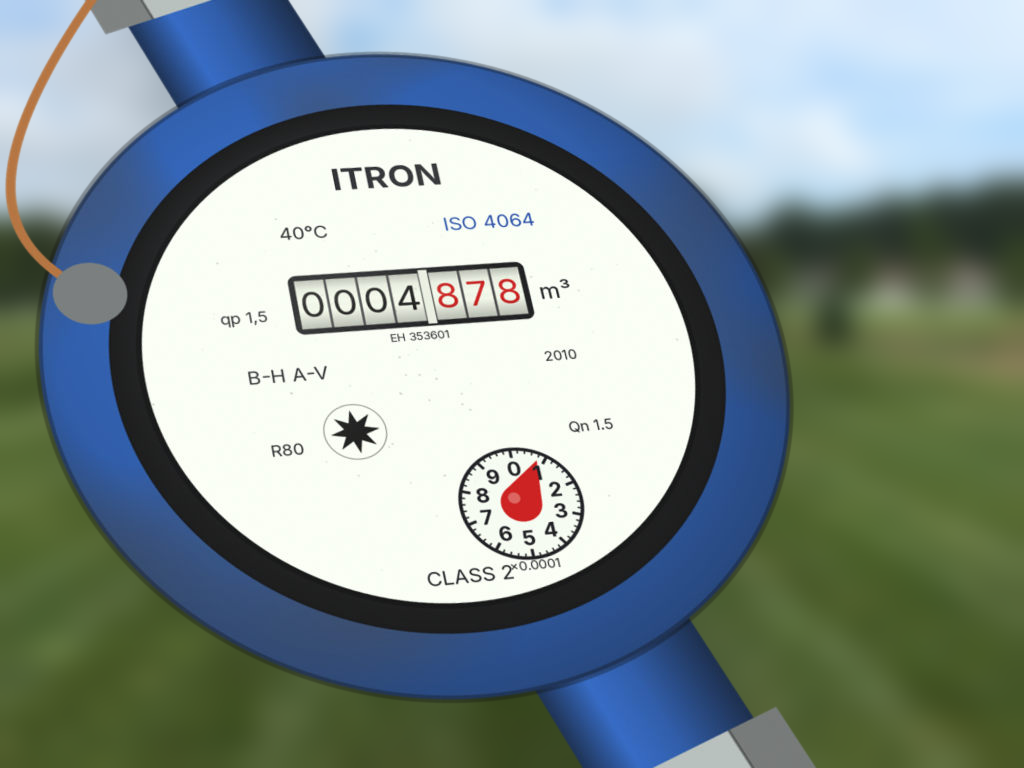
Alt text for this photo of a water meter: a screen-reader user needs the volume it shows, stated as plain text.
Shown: 4.8780 m³
